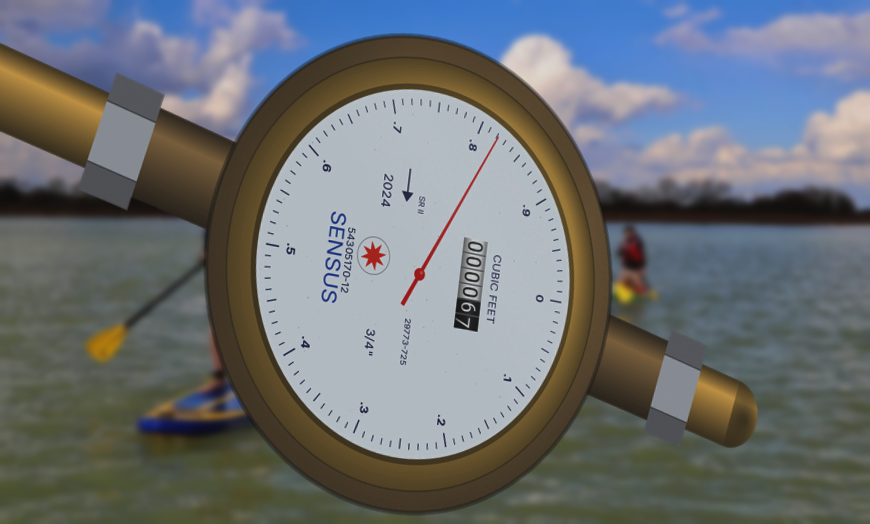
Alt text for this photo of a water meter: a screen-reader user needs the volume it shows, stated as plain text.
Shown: 66.82 ft³
